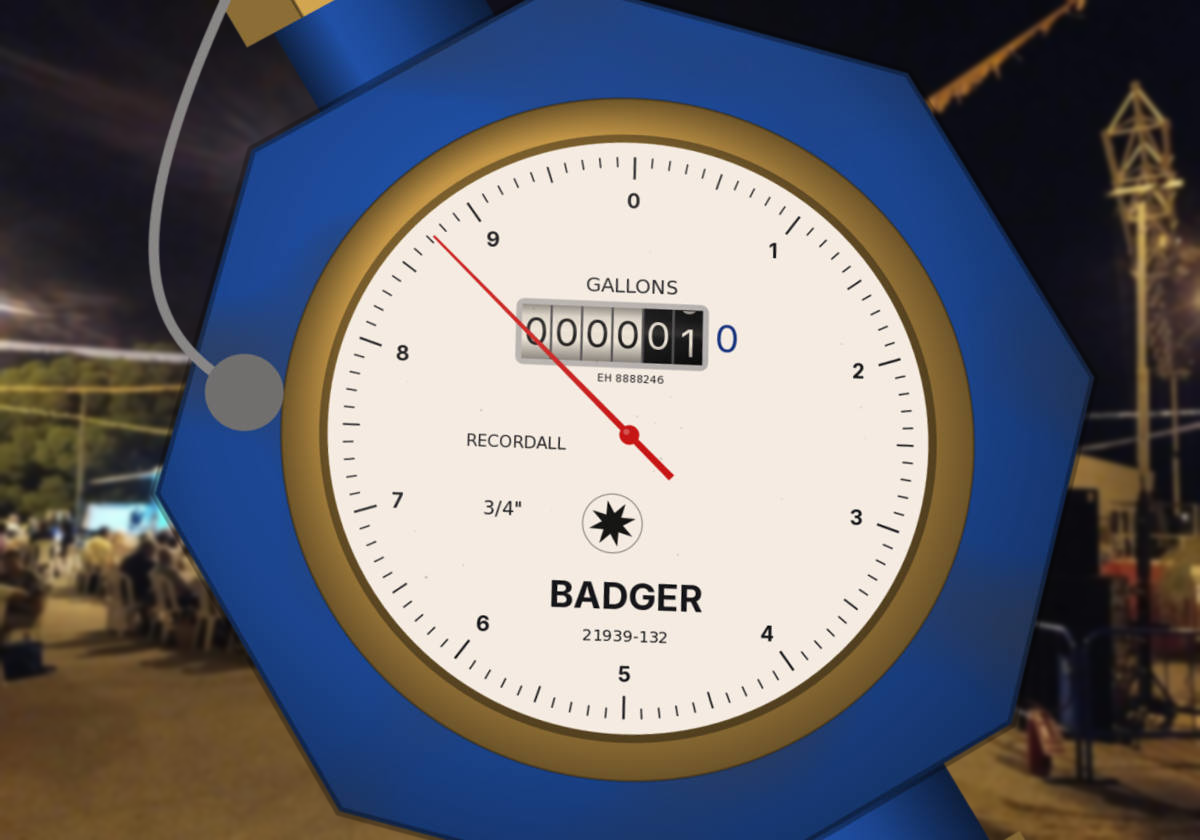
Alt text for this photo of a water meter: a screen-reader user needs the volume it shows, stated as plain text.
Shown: 8.7 gal
